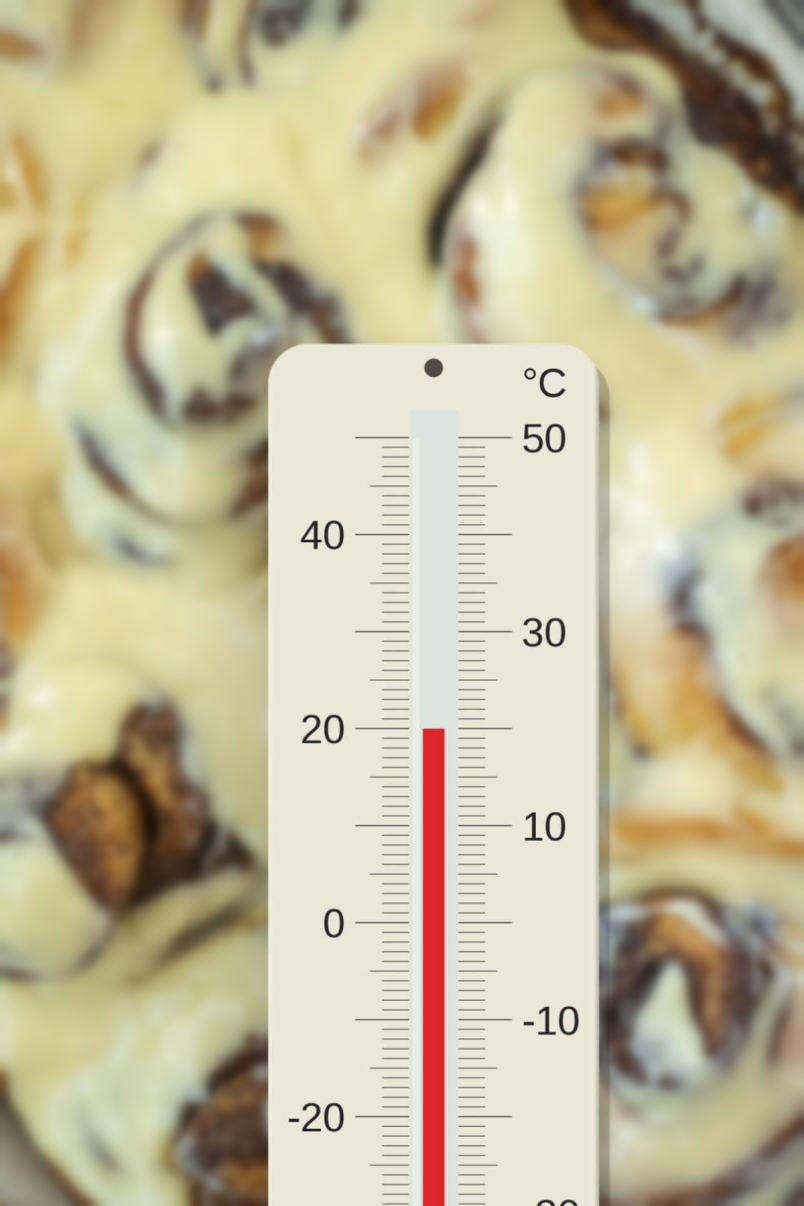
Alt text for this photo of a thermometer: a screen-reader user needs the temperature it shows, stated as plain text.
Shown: 20 °C
